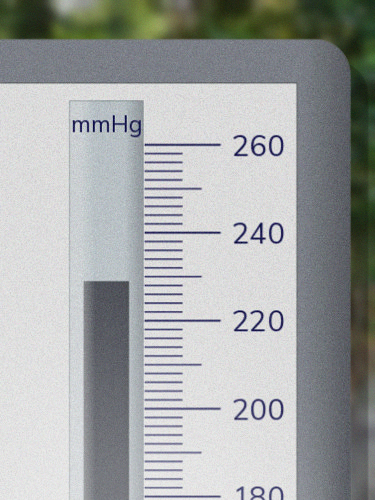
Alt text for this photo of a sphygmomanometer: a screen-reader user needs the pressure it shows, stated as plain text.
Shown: 229 mmHg
